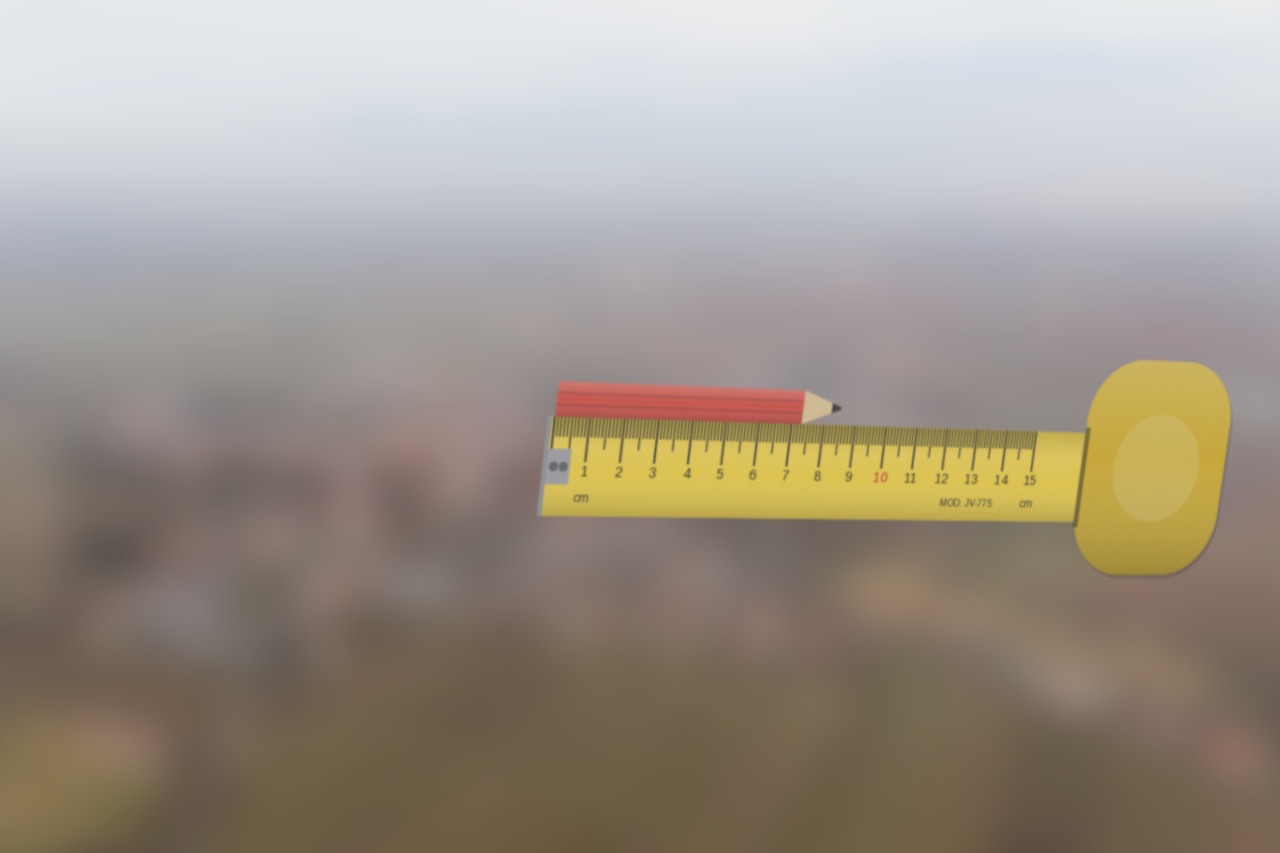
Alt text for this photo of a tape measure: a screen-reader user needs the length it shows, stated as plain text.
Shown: 8.5 cm
